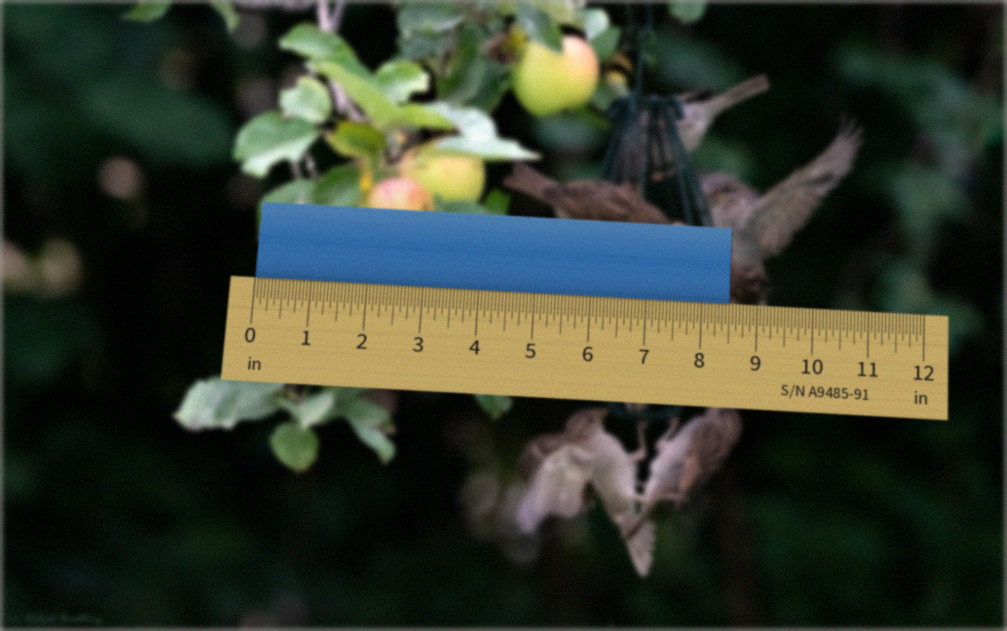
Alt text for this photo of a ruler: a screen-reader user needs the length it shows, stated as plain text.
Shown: 8.5 in
